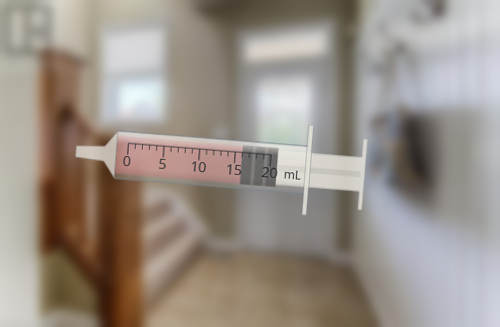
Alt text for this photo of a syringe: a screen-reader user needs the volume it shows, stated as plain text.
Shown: 16 mL
